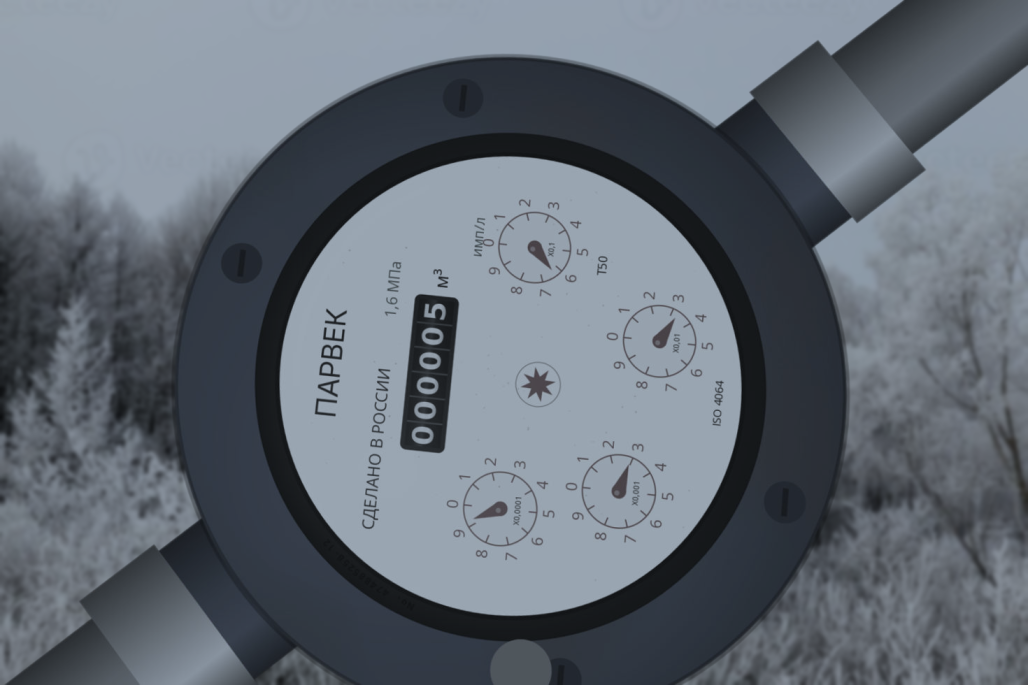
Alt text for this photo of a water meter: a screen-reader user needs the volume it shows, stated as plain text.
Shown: 5.6329 m³
